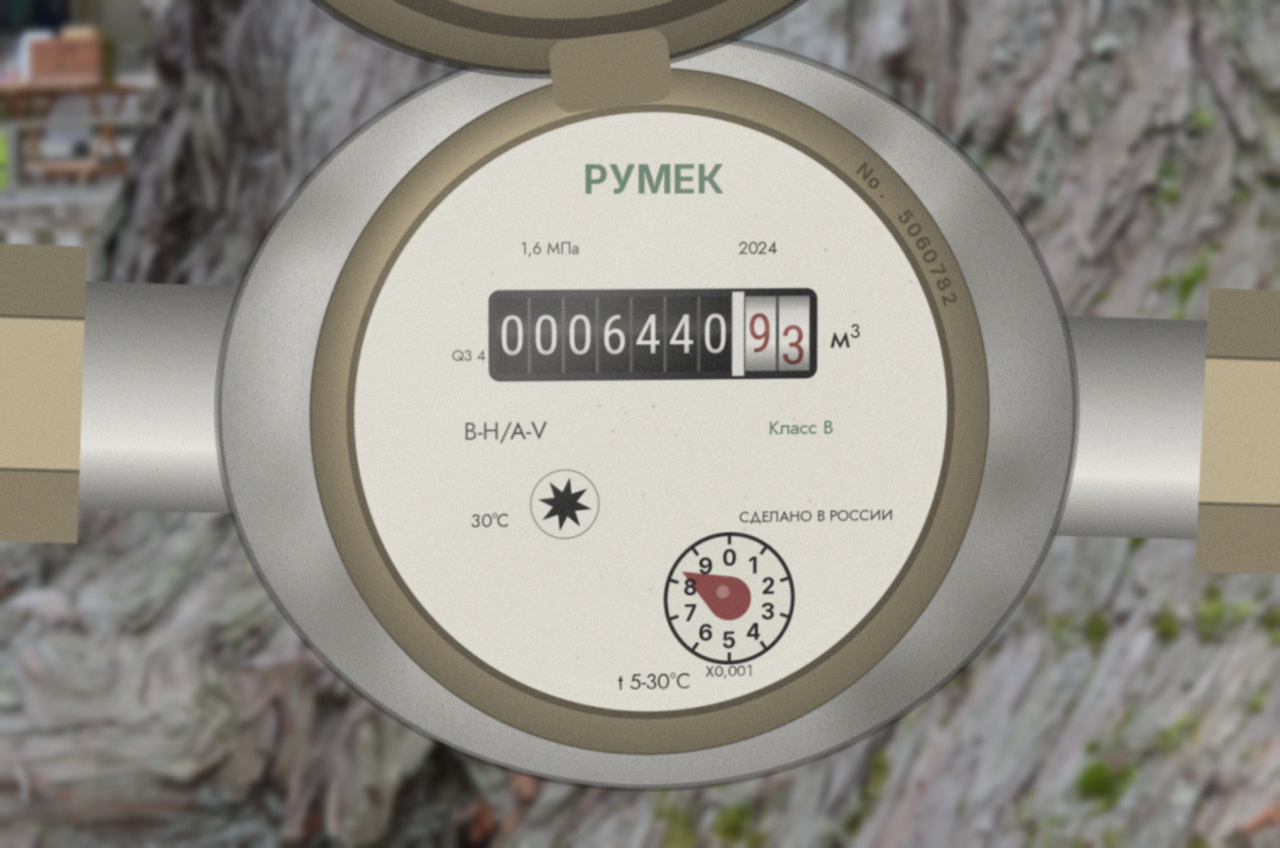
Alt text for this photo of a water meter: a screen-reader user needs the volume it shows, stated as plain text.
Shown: 6440.928 m³
